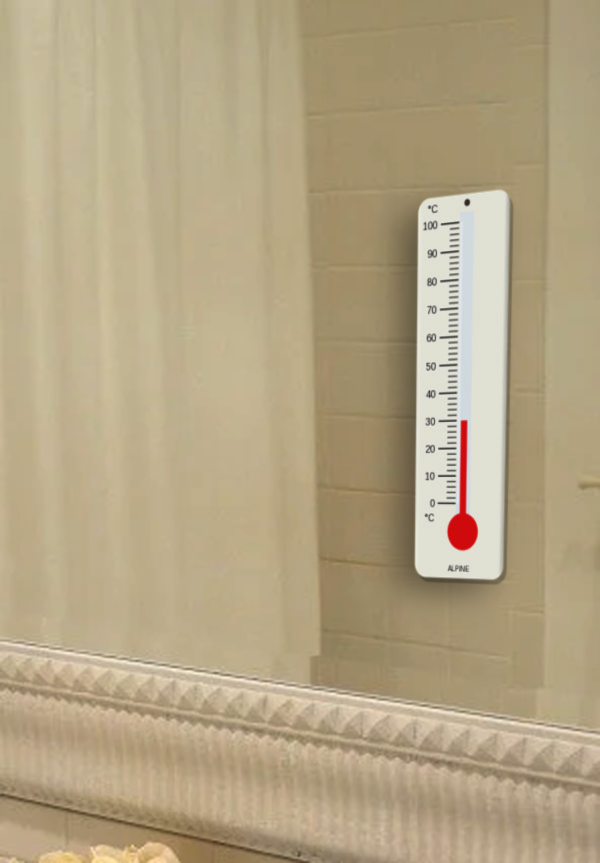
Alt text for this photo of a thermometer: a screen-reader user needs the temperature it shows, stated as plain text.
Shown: 30 °C
